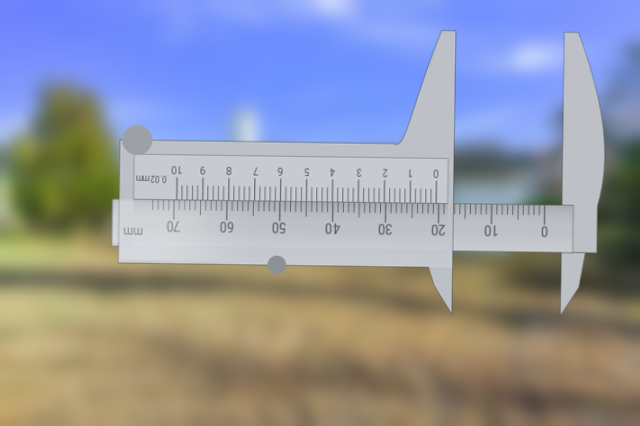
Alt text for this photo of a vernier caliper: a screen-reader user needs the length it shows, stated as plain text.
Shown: 20.5 mm
